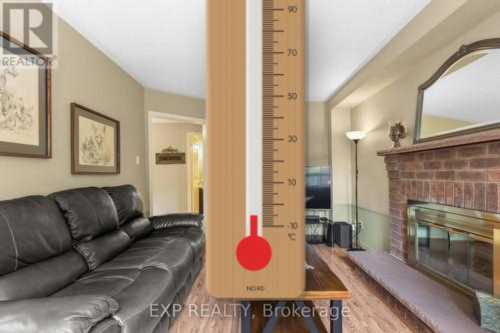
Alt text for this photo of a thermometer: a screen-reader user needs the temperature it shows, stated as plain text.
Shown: -5 °C
